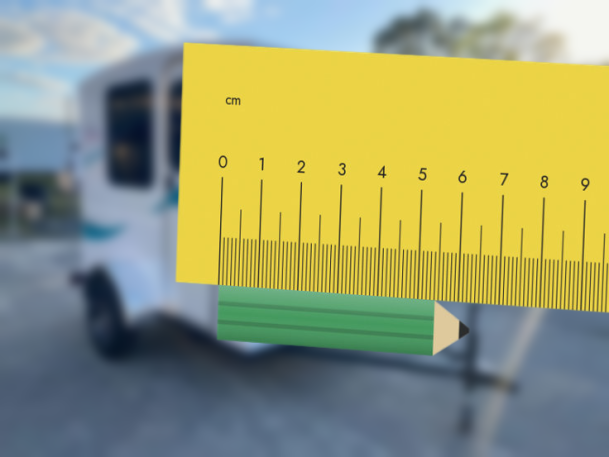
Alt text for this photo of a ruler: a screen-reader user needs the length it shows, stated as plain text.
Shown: 6.3 cm
